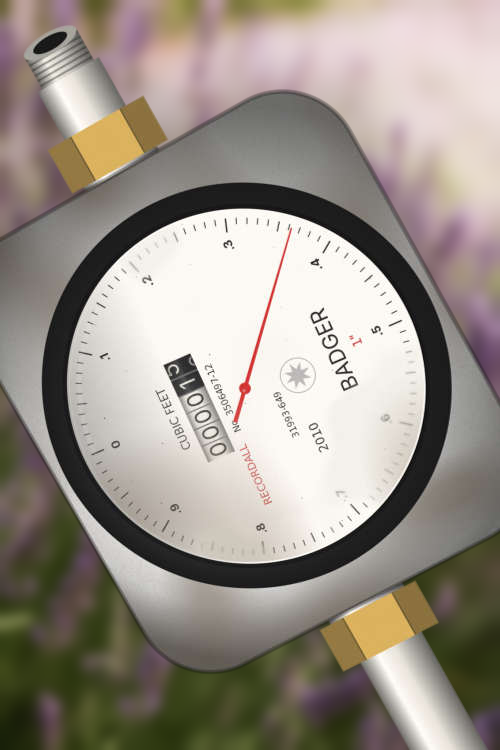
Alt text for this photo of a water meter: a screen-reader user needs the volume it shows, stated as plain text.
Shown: 15.36 ft³
